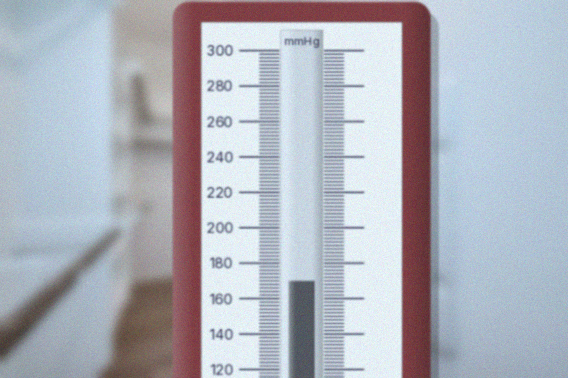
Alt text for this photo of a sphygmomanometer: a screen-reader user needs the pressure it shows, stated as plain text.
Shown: 170 mmHg
